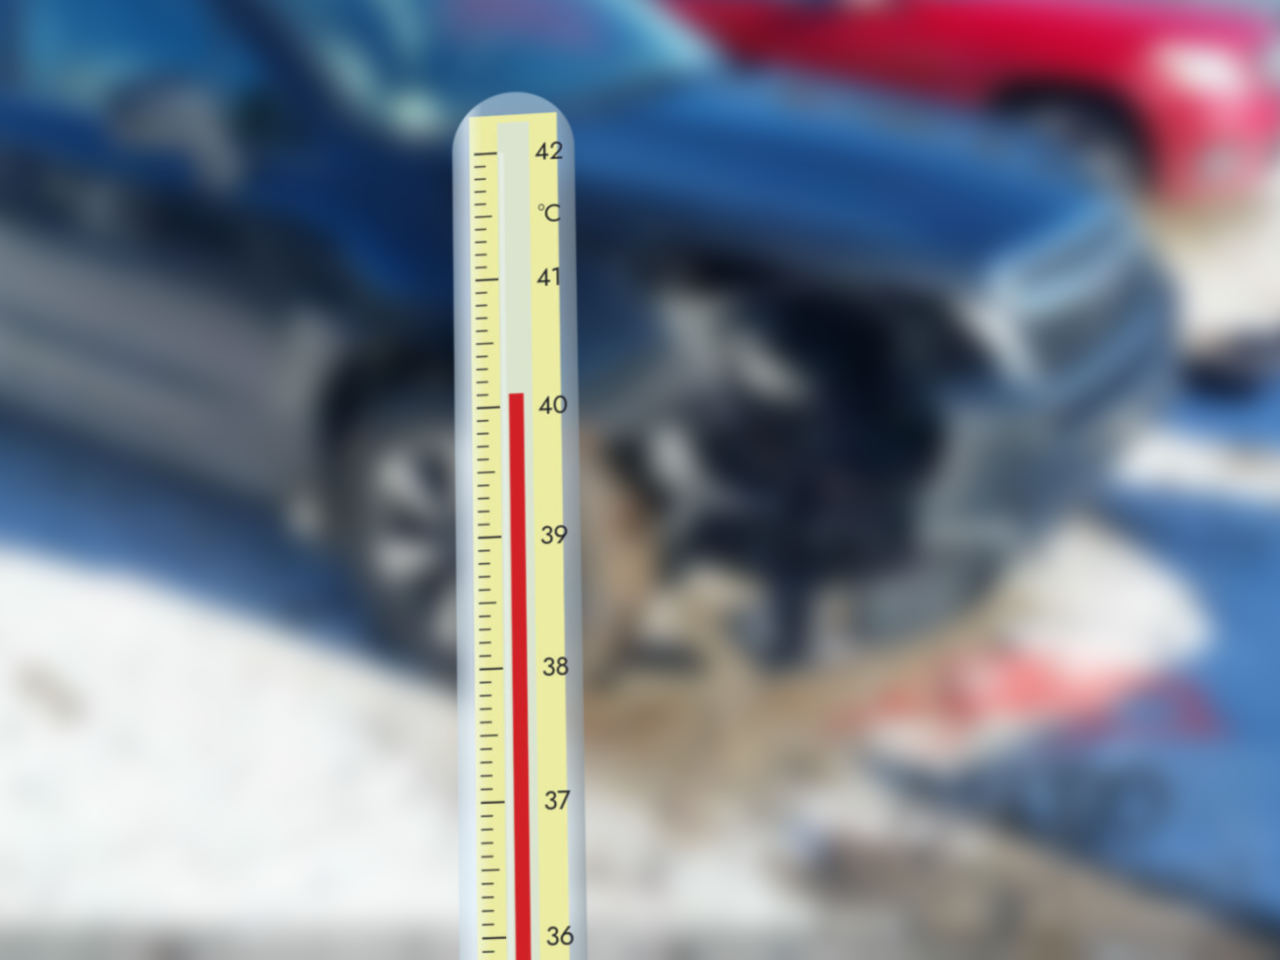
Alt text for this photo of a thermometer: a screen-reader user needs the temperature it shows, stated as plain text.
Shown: 40.1 °C
